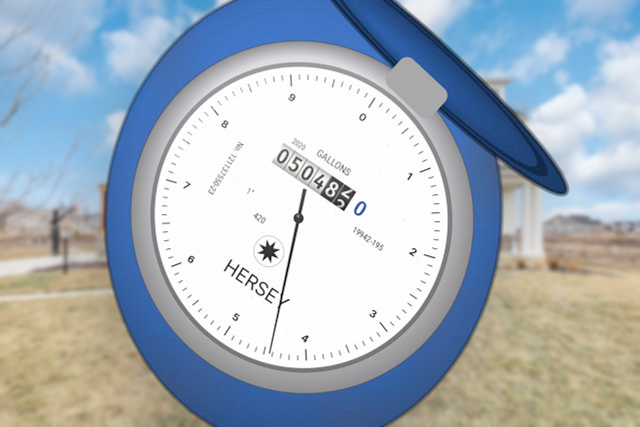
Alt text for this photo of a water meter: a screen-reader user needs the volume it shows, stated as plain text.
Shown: 504824.4 gal
